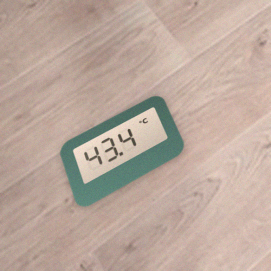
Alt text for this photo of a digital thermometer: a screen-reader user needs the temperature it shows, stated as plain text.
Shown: 43.4 °C
